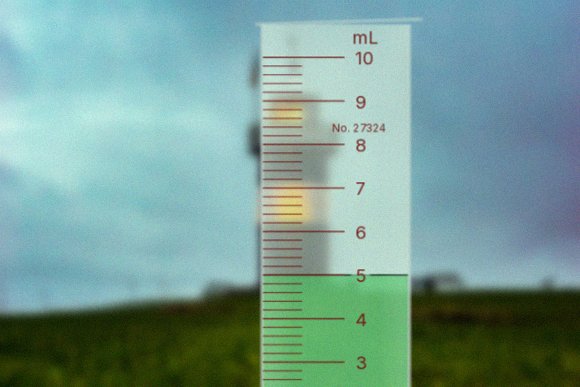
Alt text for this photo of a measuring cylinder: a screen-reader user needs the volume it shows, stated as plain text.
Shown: 5 mL
